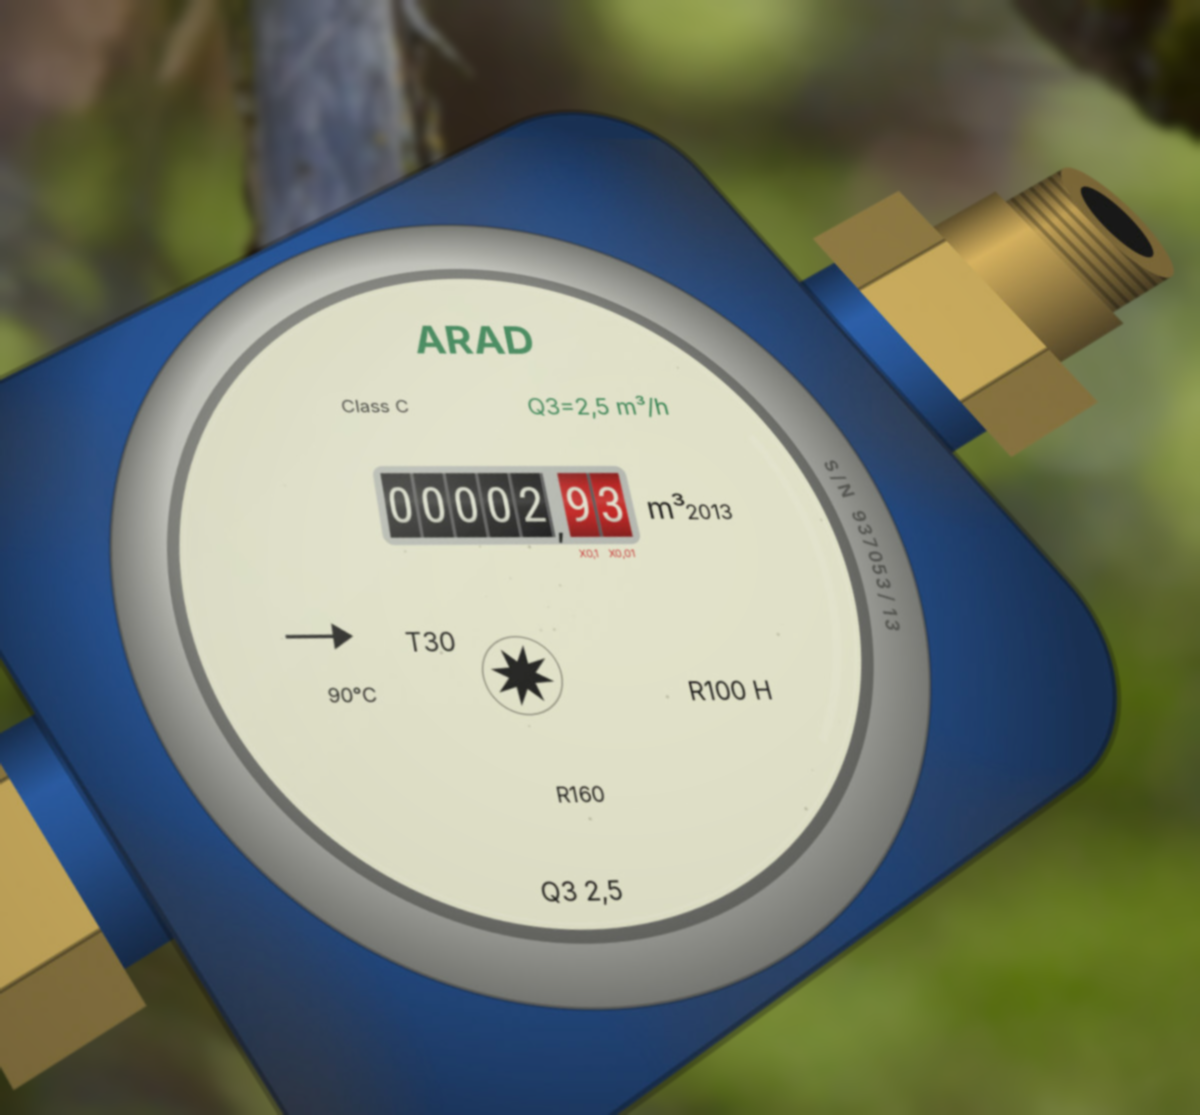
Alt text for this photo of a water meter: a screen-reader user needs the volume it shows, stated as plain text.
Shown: 2.93 m³
